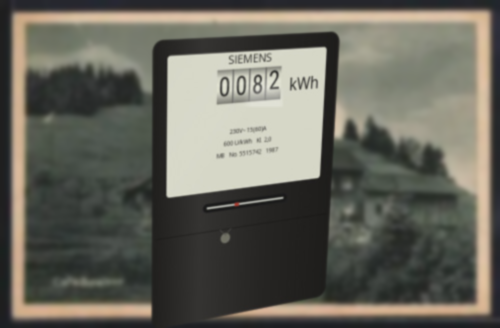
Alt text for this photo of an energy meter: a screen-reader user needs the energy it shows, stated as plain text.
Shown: 82 kWh
